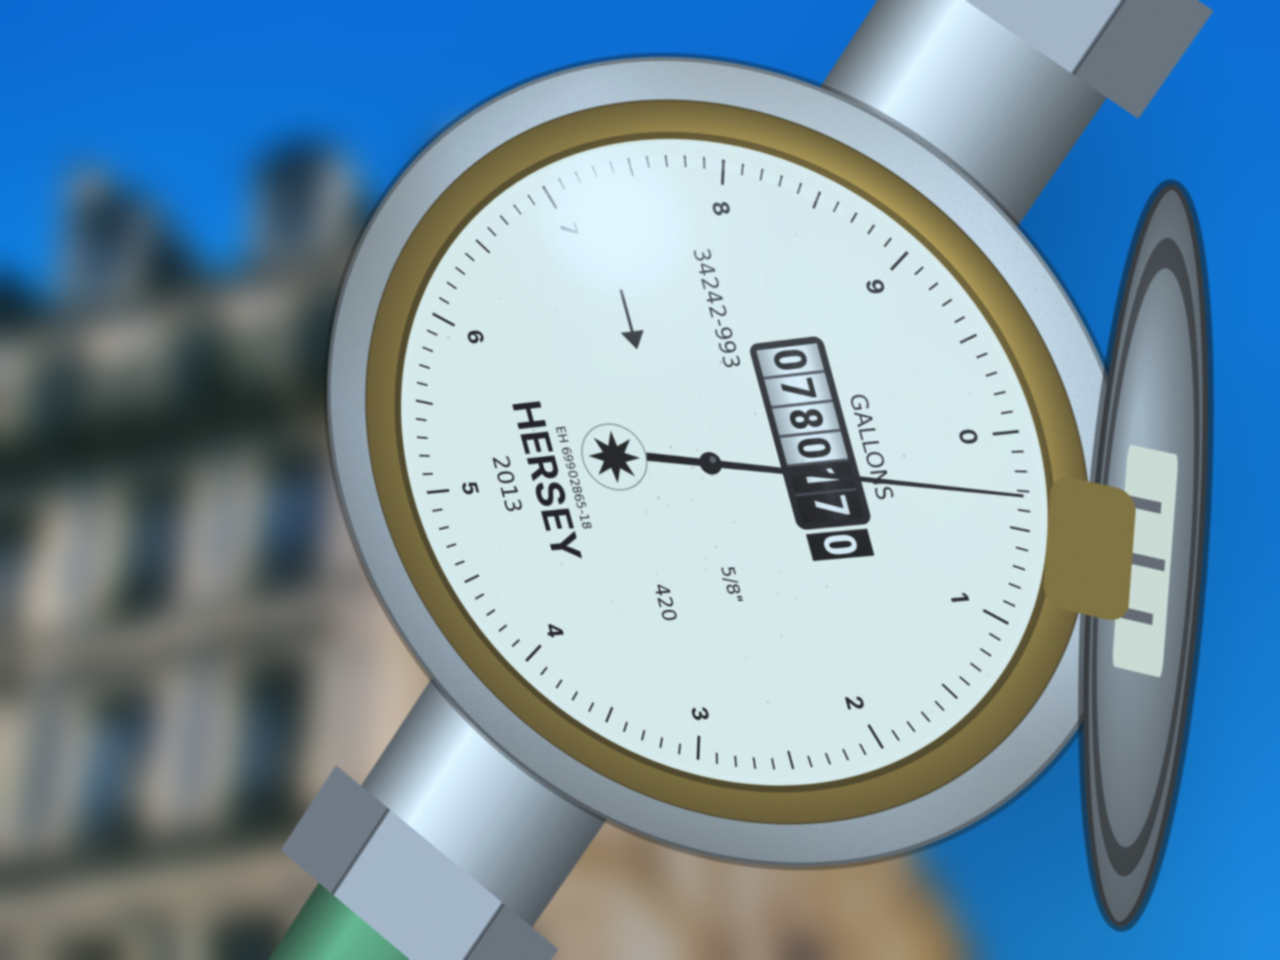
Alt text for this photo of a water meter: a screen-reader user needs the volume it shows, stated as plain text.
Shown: 780170.3 gal
